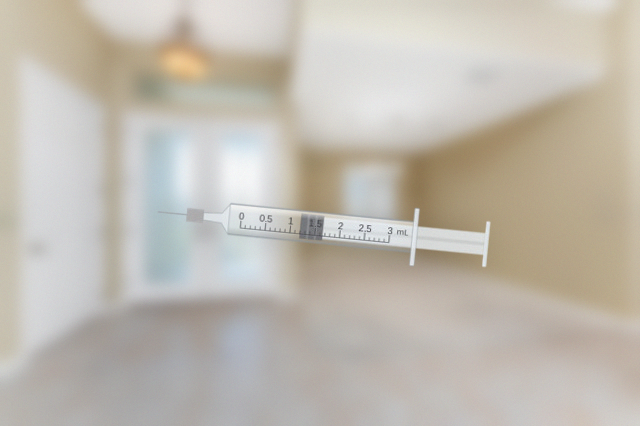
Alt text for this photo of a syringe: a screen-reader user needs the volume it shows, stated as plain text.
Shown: 1.2 mL
